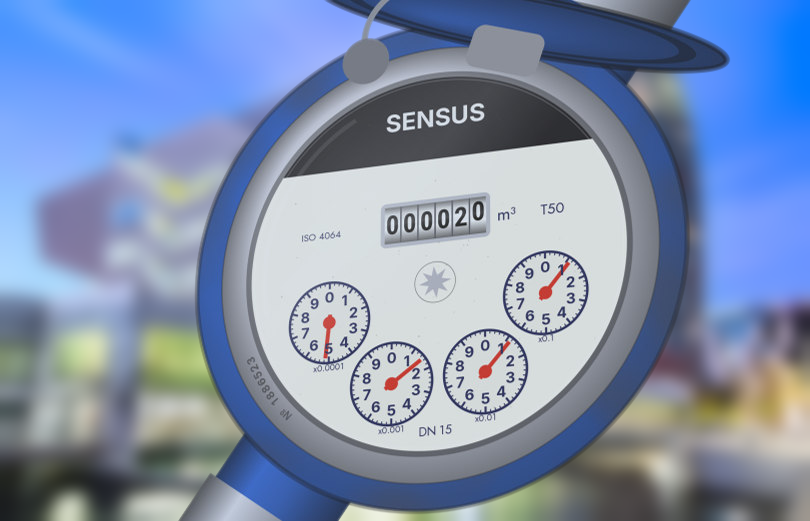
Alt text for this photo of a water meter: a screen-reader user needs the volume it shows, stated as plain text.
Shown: 20.1115 m³
